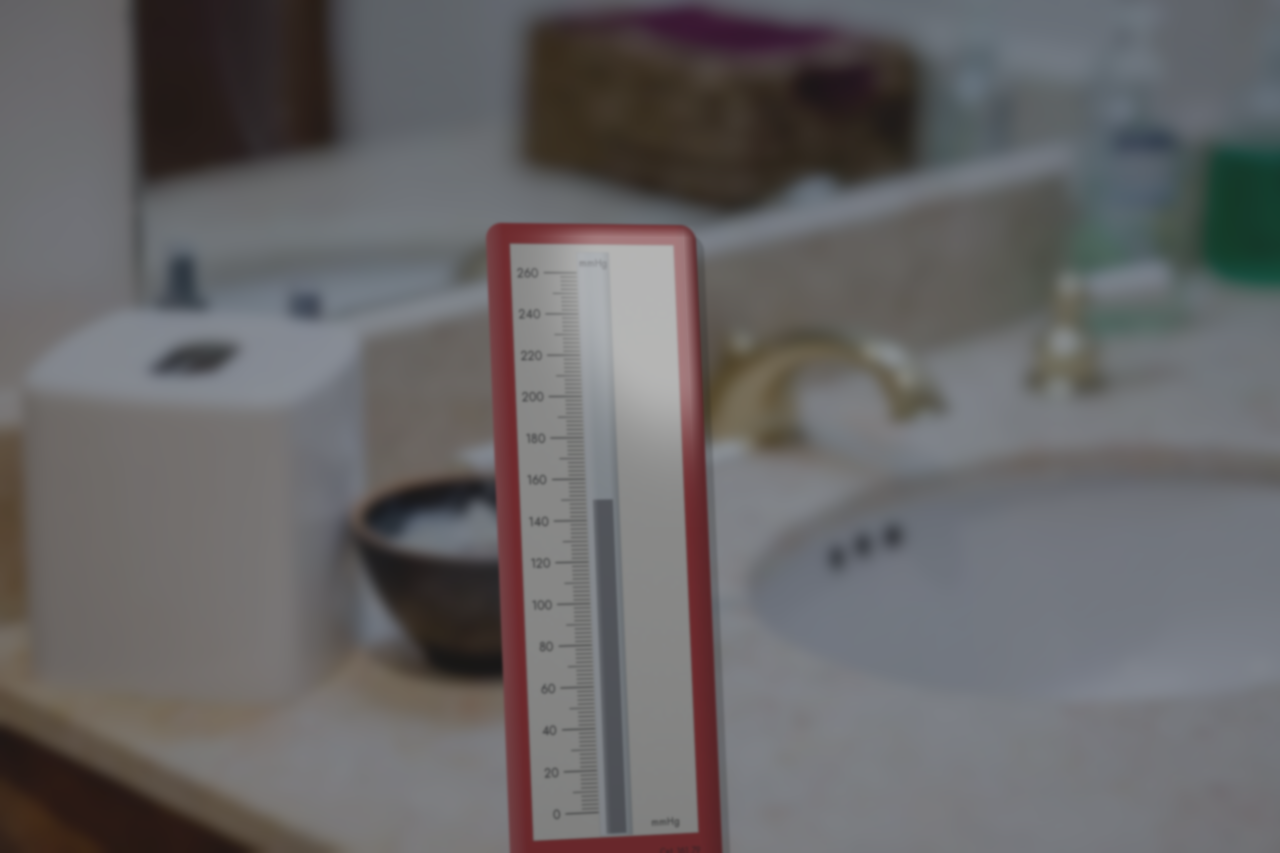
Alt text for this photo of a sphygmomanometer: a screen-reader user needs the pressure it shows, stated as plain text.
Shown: 150 mmHg
